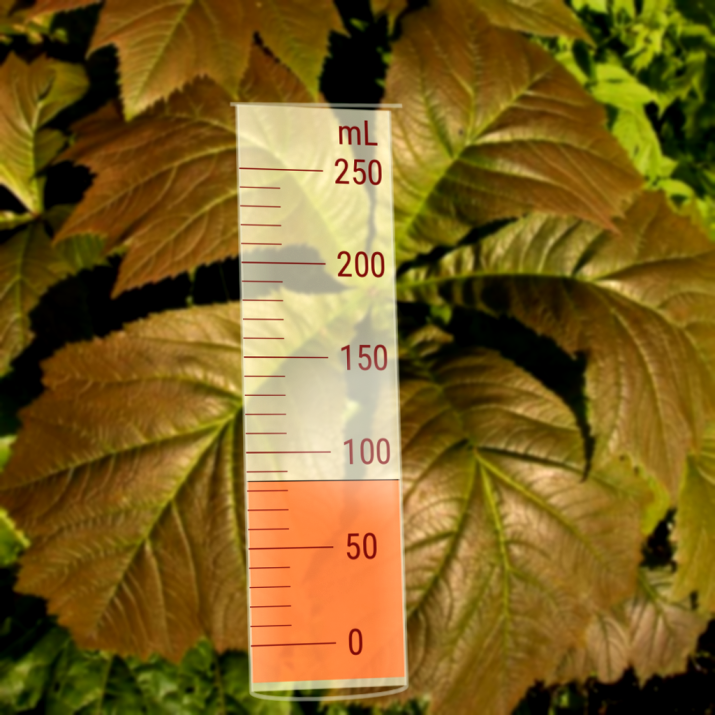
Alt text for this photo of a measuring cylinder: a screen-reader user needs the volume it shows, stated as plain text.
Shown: 85 mL
